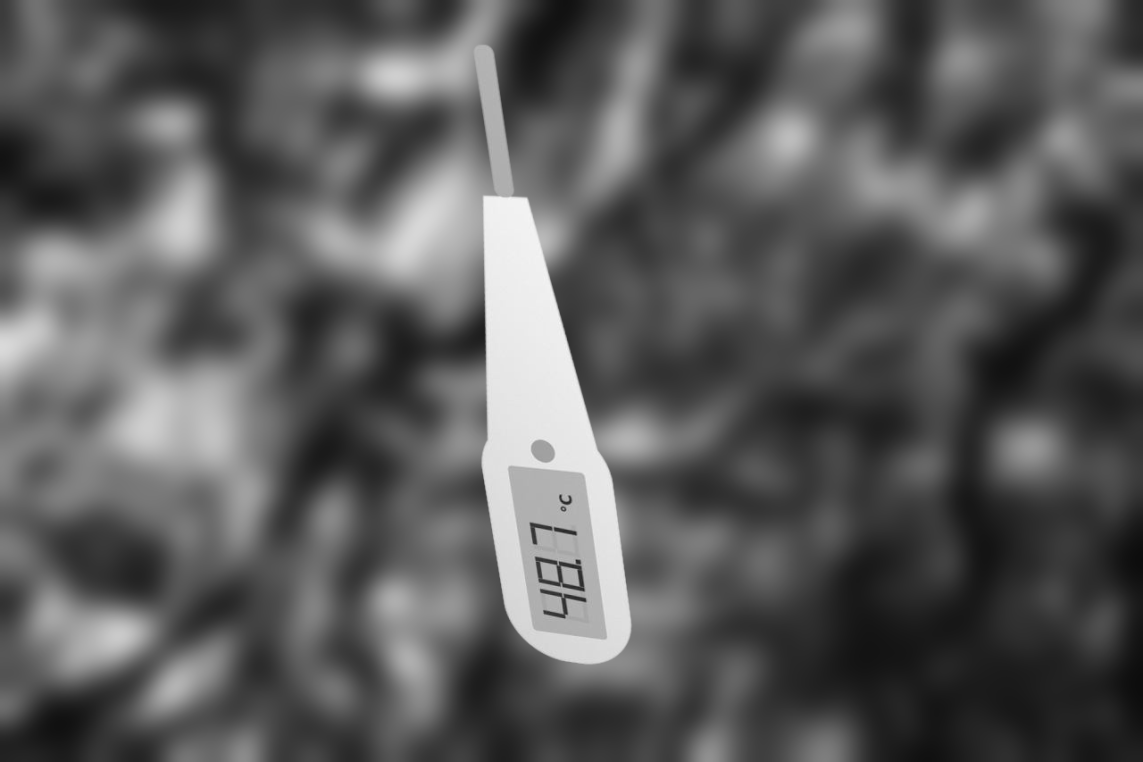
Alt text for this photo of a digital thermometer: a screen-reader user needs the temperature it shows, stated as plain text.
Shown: 48.7 °C
